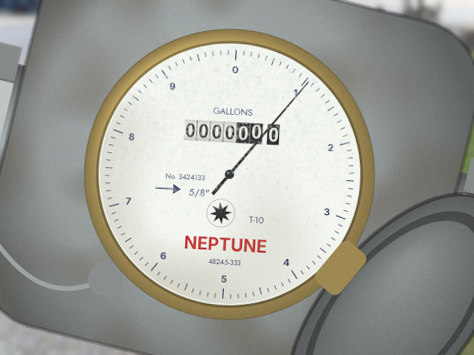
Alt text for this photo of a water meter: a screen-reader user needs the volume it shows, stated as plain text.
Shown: 1.0 gal
